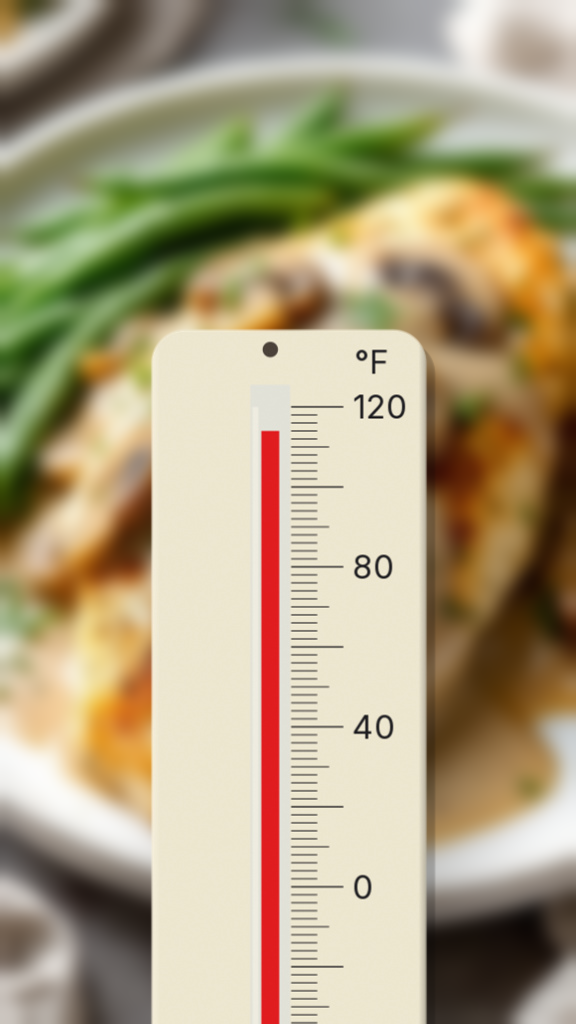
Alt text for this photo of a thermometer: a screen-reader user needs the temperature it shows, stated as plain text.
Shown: 114 °F
